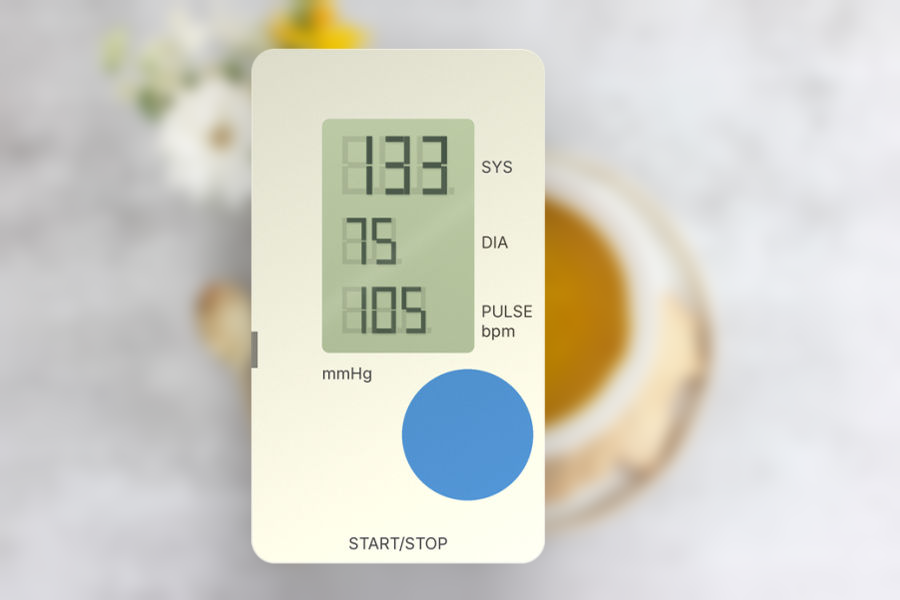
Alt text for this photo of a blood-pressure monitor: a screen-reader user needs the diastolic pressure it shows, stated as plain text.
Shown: 75 mmHg
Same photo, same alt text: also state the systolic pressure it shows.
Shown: 133 mmHg
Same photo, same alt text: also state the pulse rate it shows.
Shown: 105 bpm
